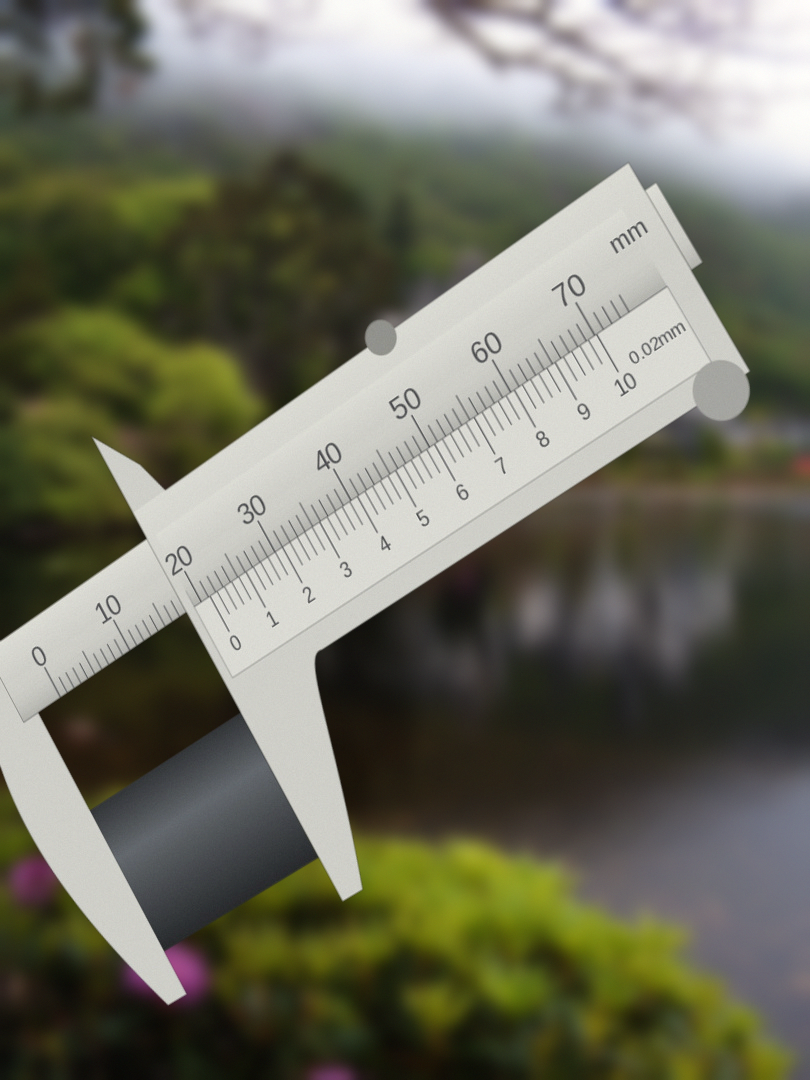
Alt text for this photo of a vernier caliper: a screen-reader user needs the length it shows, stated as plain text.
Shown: 21.2 mm
